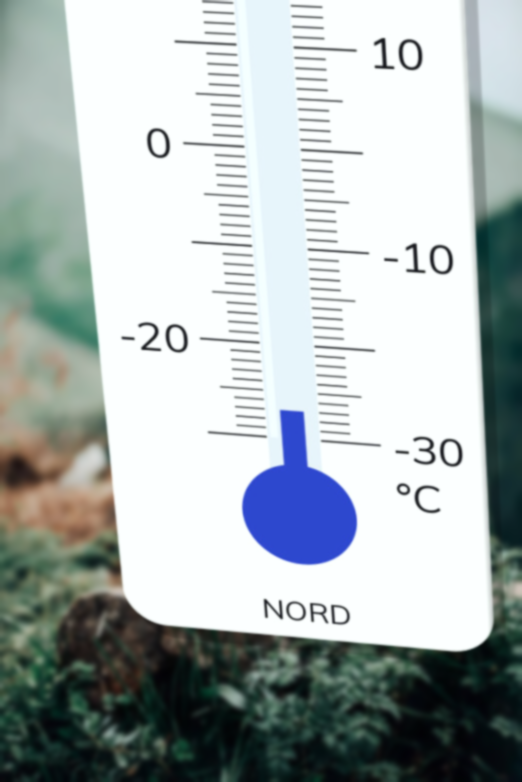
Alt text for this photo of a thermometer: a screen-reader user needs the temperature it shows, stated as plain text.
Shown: -27 °C
